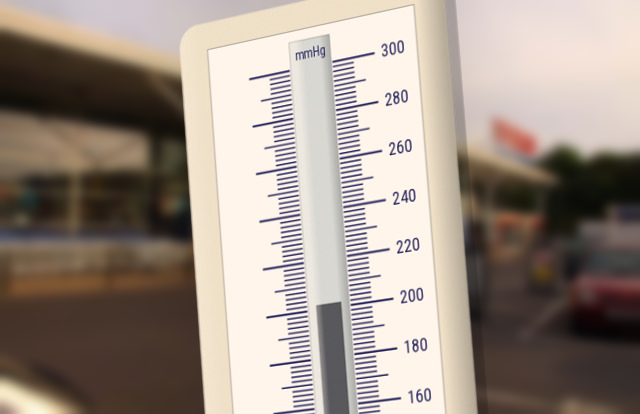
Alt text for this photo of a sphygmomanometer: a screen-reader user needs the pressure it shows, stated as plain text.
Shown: 202 mmHg
